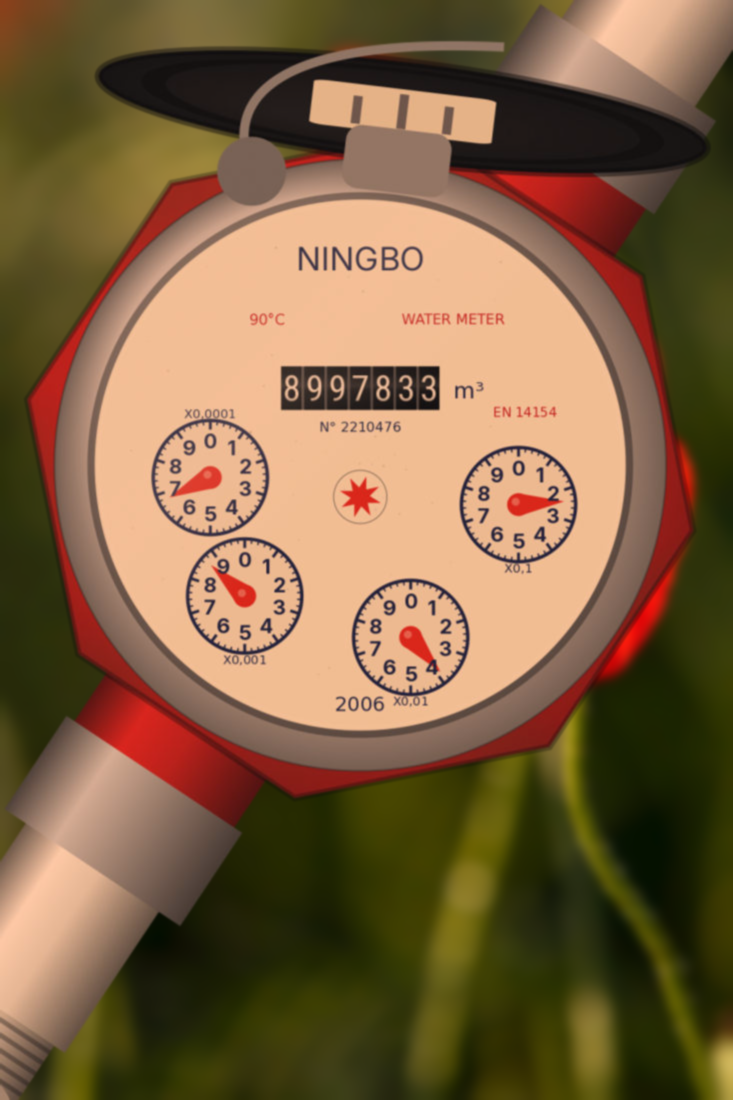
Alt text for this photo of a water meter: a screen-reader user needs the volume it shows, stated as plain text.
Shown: 8997833.2386 m³
